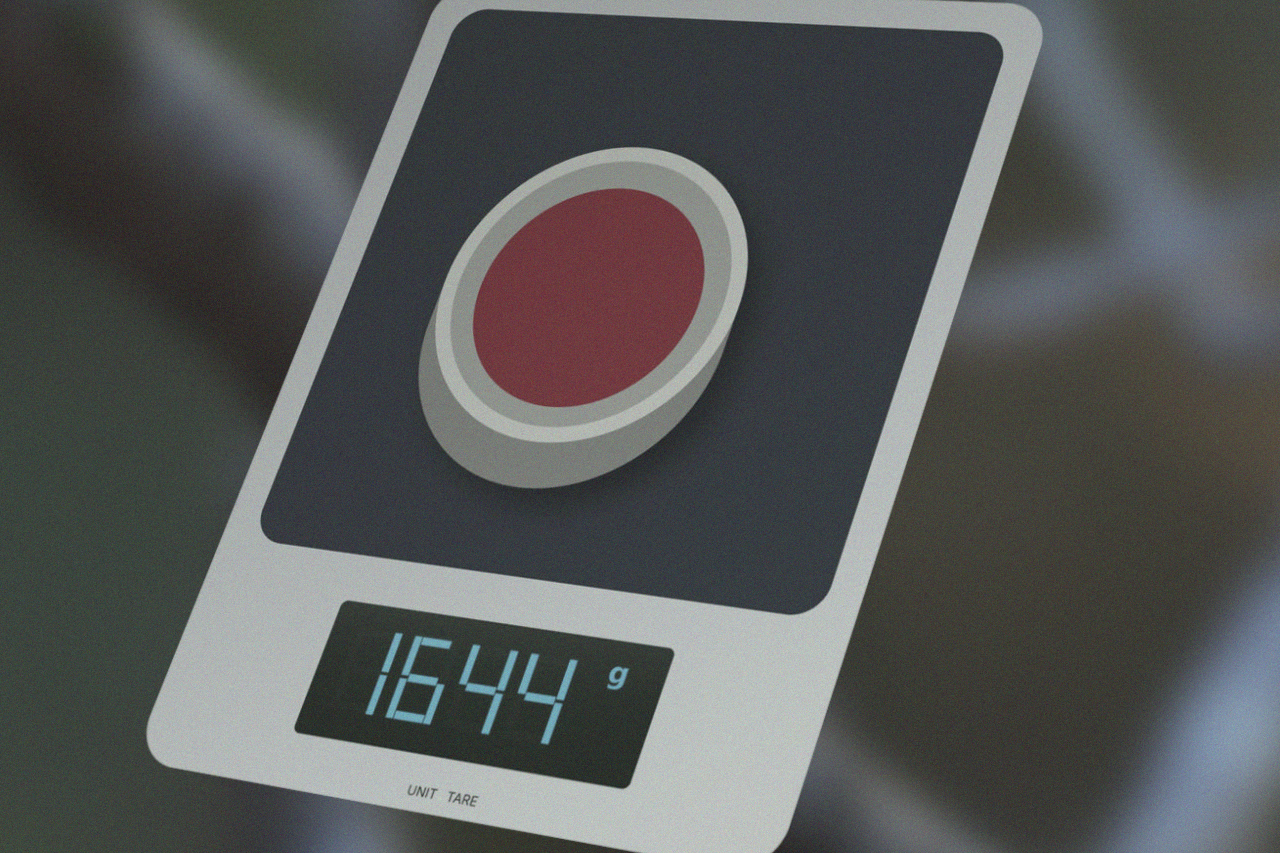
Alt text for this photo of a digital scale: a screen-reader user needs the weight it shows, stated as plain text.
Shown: 1644 g
